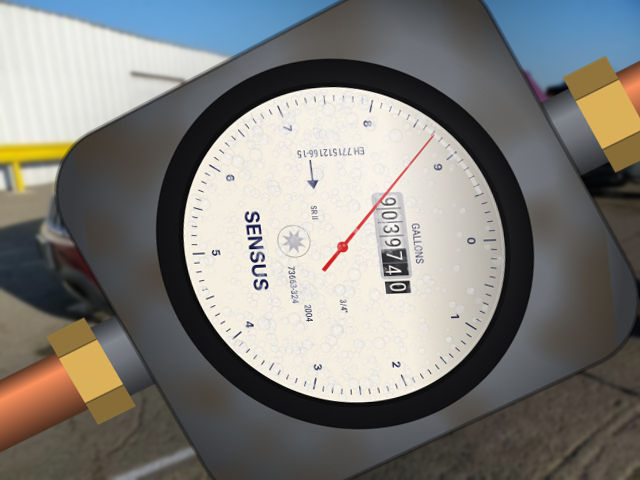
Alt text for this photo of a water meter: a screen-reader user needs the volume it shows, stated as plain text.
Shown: 9039738.7 gal
